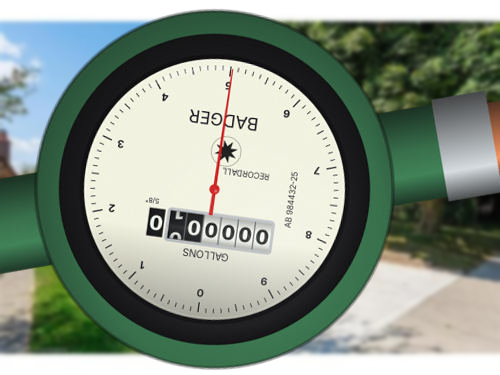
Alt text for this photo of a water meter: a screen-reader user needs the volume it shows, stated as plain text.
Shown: 5.0 gal
